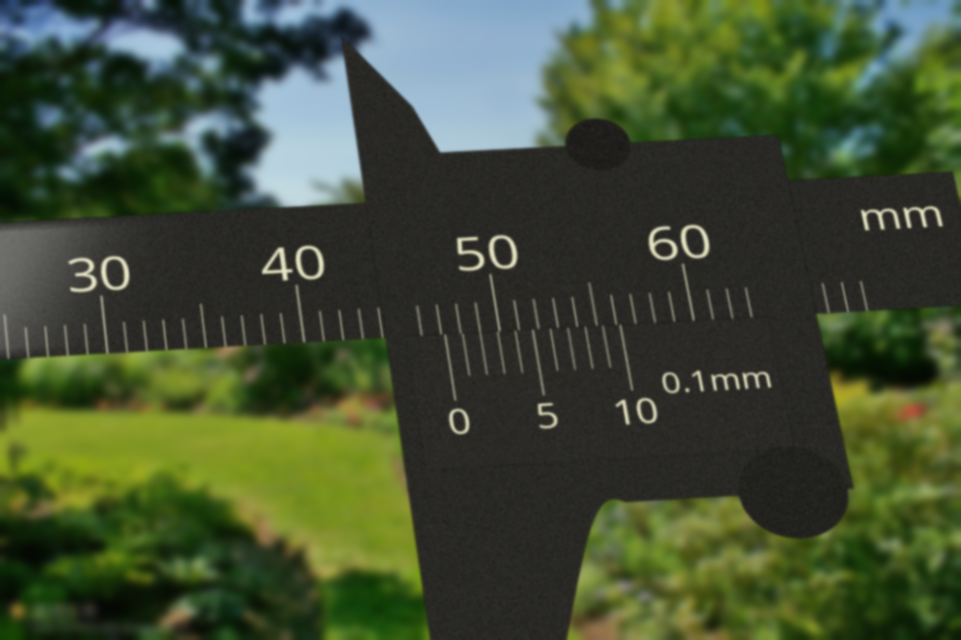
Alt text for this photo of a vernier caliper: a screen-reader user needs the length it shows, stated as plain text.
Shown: 47.2 mm
